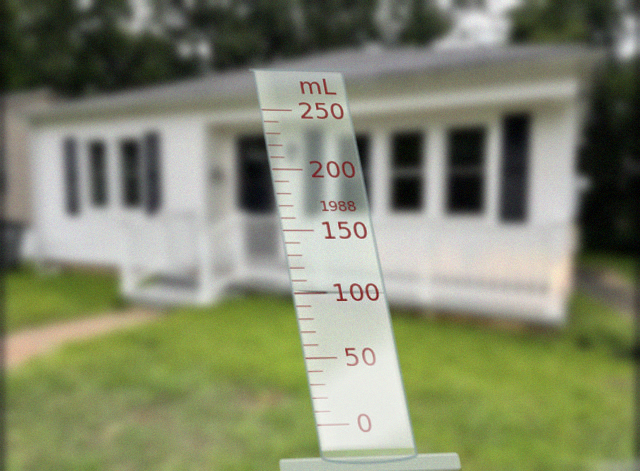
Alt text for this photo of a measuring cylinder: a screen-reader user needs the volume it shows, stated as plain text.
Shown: 100 mL
